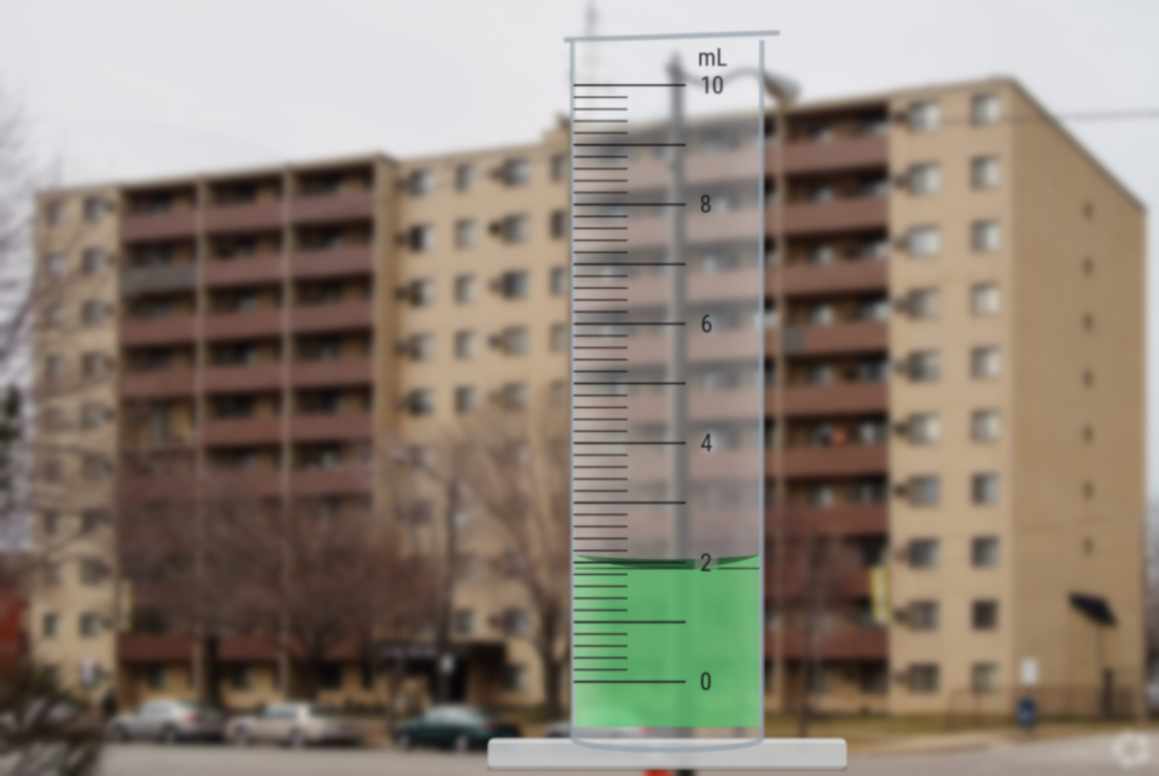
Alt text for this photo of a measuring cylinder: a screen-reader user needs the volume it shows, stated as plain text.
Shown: 1.9 mL
